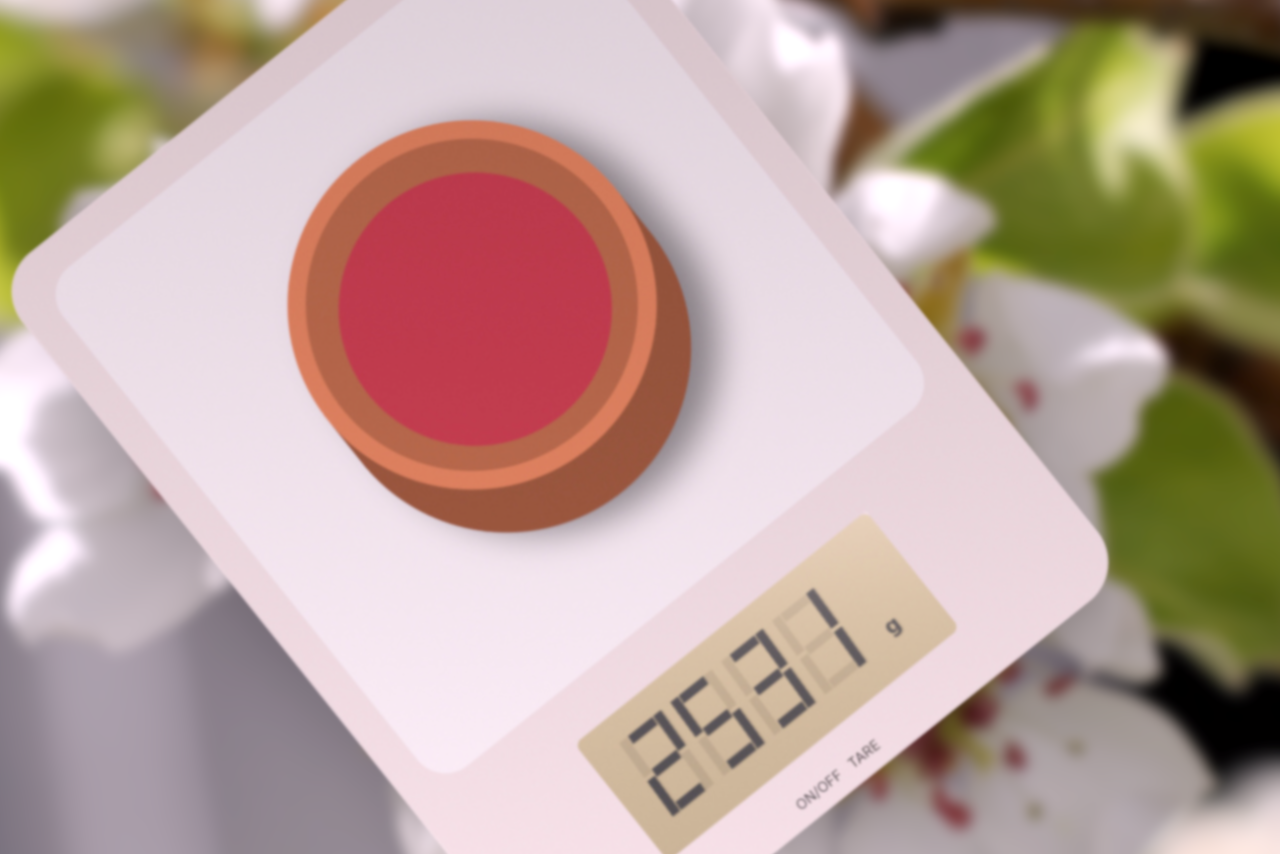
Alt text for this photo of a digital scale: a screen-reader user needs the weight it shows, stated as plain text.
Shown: 2531 g
